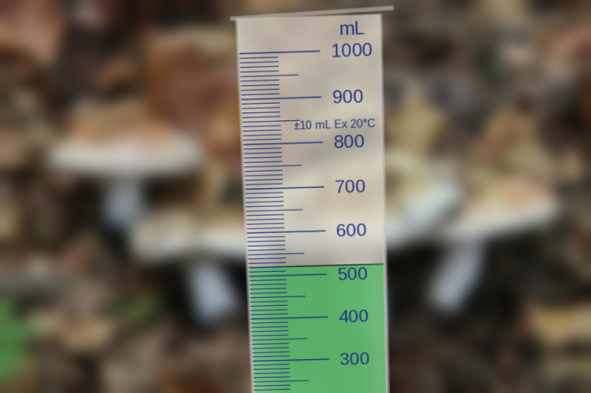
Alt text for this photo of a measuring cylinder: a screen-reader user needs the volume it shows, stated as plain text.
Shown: 520 mL
